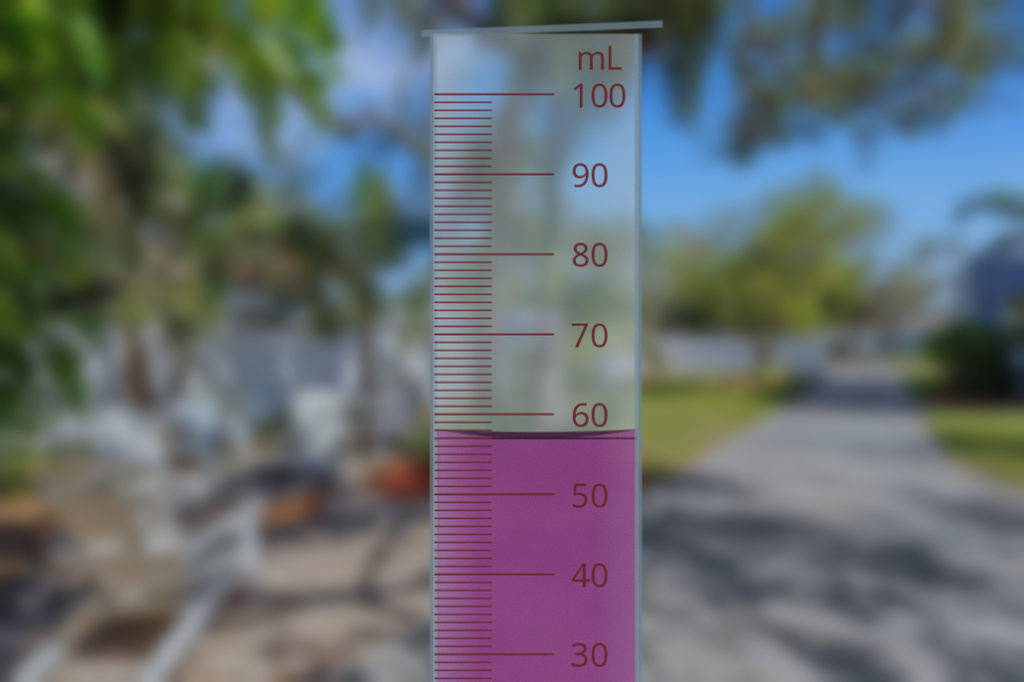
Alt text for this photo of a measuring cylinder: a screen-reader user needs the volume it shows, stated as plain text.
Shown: 57 mL
